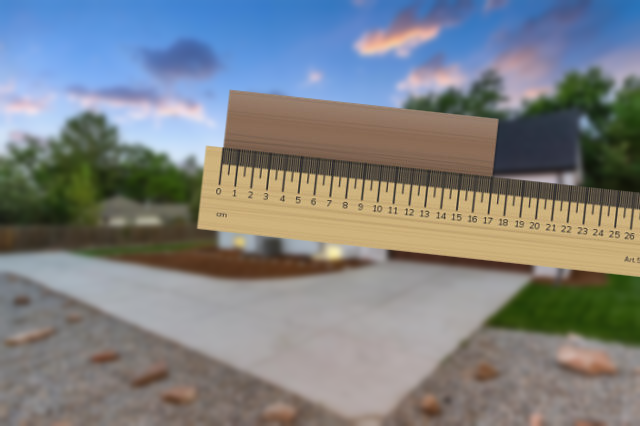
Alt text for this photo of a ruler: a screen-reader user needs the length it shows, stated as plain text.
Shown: 17 cm
